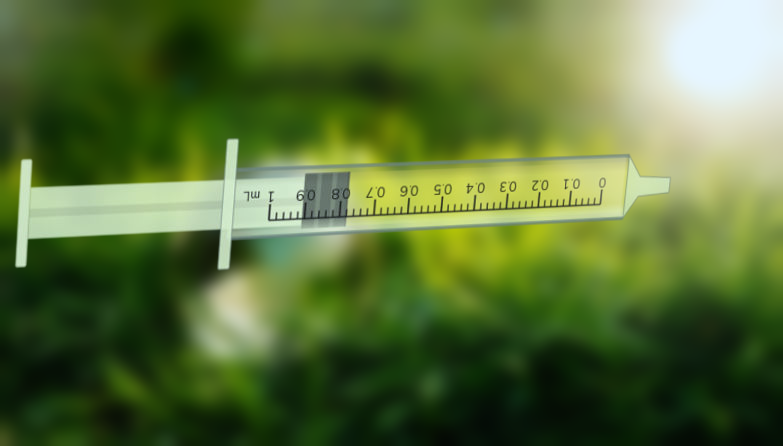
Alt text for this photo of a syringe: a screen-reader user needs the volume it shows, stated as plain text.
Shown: 0.78 mL
